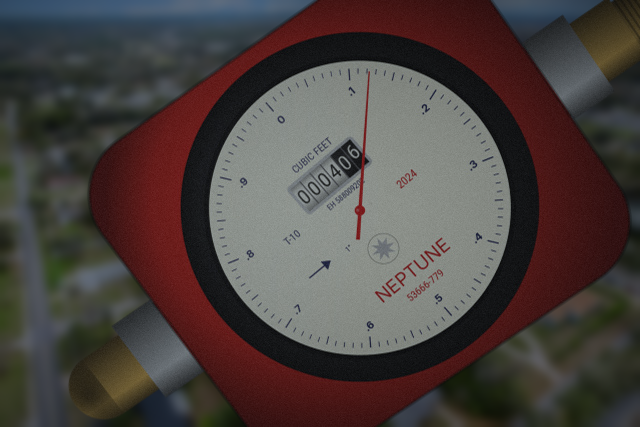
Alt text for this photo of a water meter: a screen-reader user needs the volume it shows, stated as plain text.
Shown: 406.12 ft³
